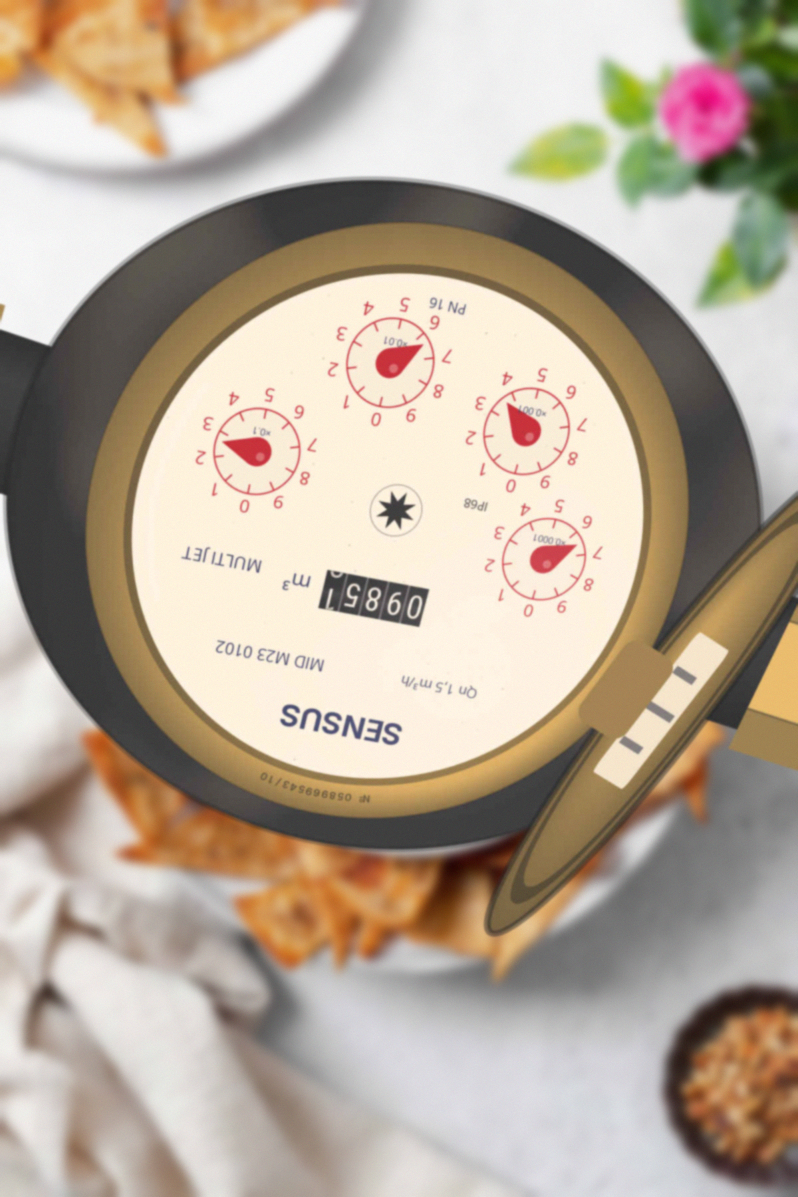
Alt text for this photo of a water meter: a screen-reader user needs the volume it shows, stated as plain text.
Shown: 9851.2636 m³
